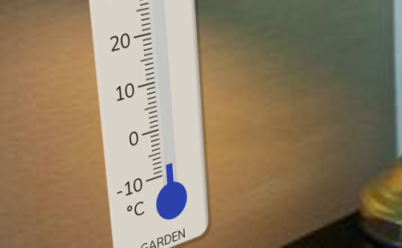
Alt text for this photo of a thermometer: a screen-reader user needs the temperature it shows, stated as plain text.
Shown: -8 °C
